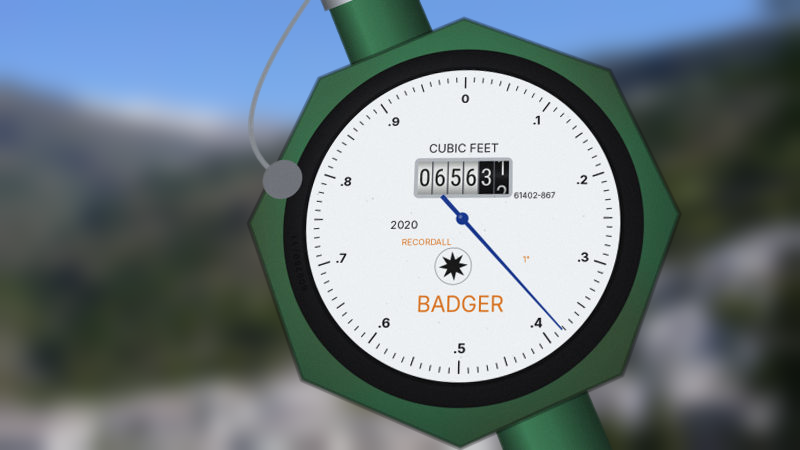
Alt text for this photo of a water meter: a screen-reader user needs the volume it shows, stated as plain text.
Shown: 65631.38 ft³
